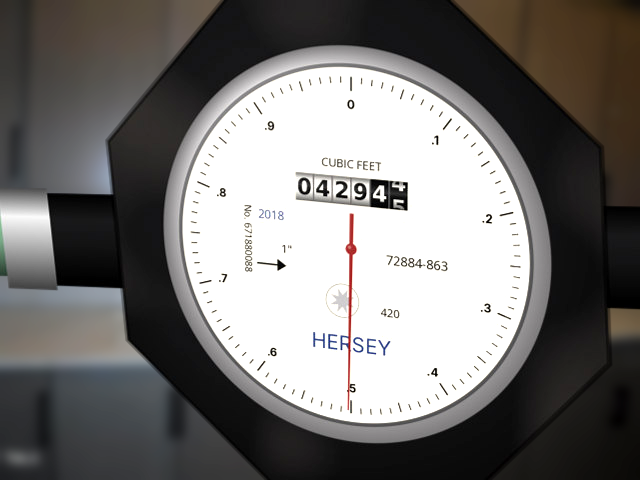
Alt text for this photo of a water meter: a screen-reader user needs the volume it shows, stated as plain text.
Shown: 42944.50 ft³
